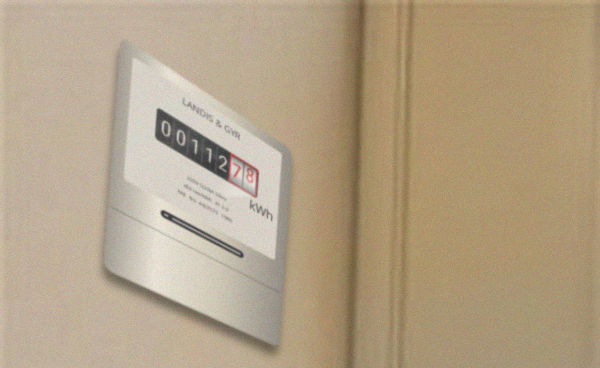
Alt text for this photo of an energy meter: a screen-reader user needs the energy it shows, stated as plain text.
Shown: 112.78 kWh
